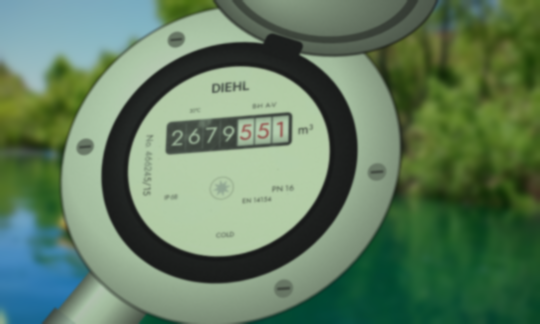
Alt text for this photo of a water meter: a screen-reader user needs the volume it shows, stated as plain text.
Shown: 2679.551 m³
